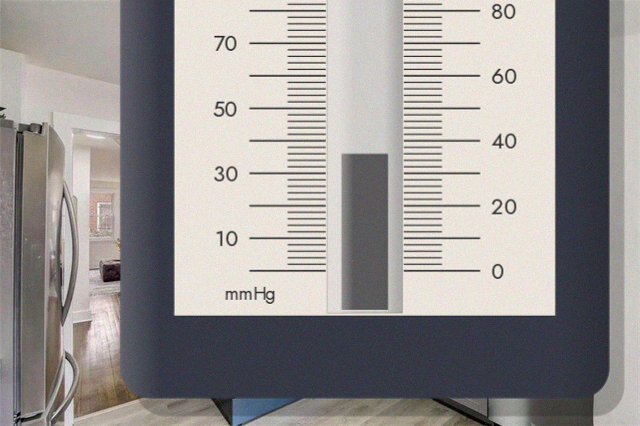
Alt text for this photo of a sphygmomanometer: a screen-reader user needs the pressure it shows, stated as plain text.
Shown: 36 mmHg
